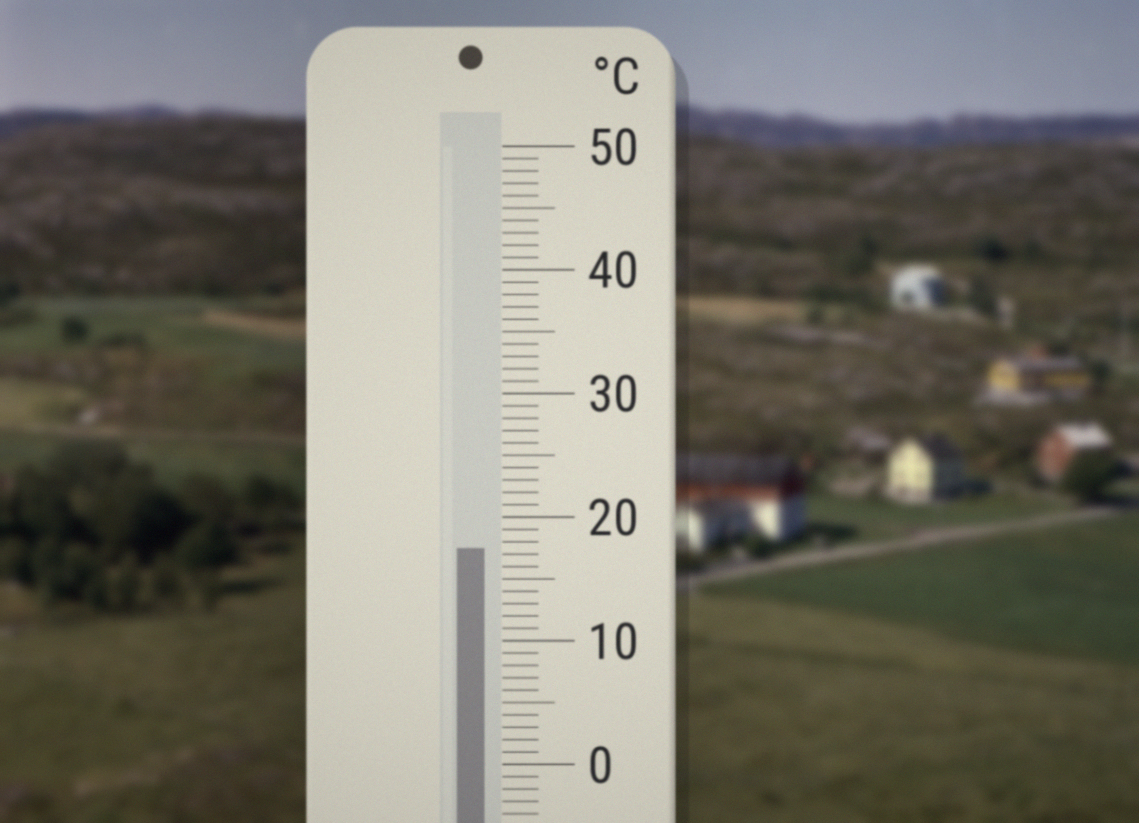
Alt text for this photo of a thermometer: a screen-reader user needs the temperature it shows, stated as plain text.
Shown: 17.5 °C
